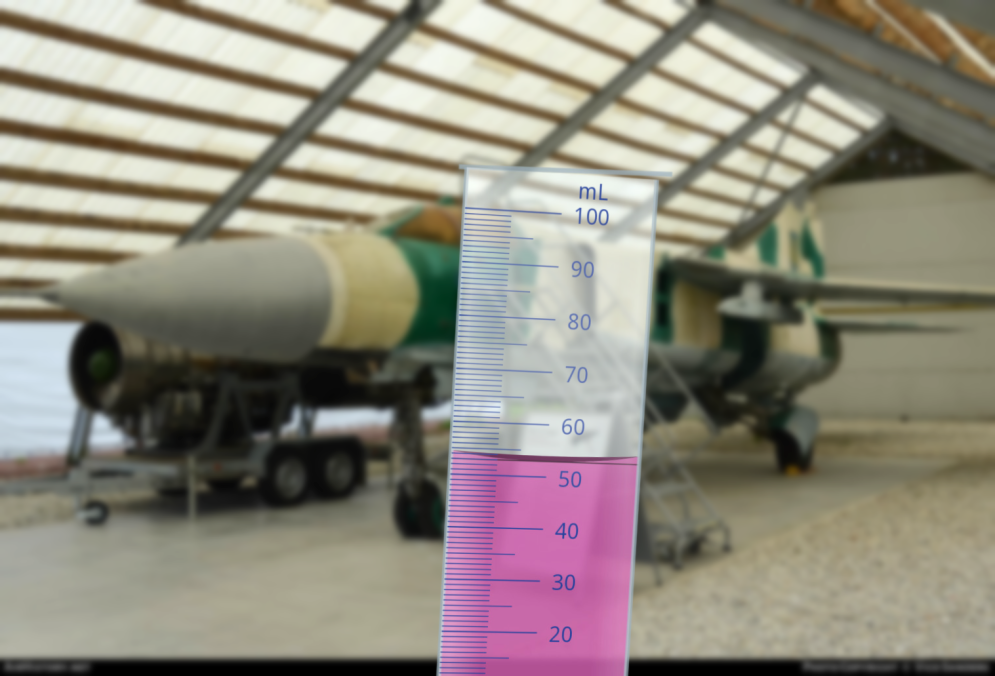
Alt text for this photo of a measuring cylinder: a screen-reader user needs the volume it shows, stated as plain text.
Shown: 53 mL
